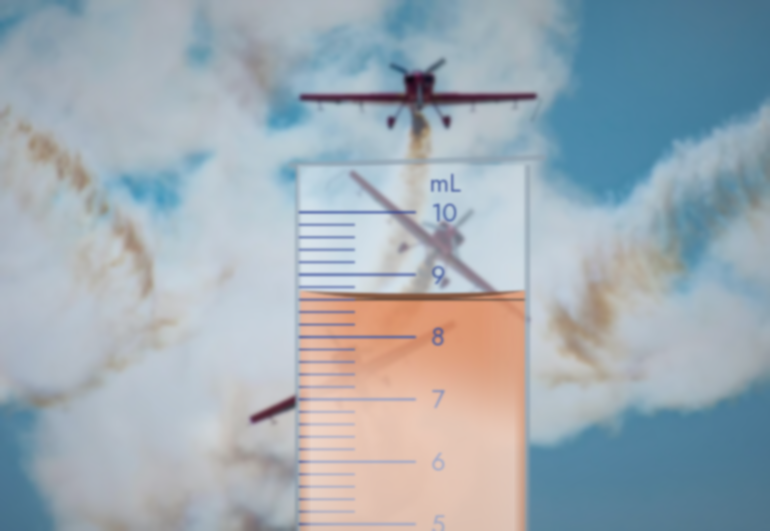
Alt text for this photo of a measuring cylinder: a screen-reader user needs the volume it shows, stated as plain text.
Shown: 8.6 mL
